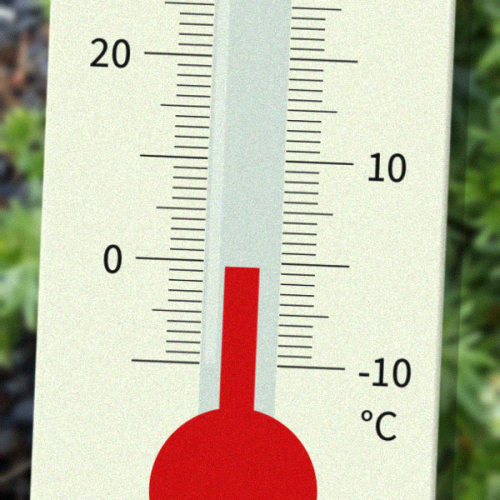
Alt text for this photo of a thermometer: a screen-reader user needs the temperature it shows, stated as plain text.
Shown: -0.5 °C
